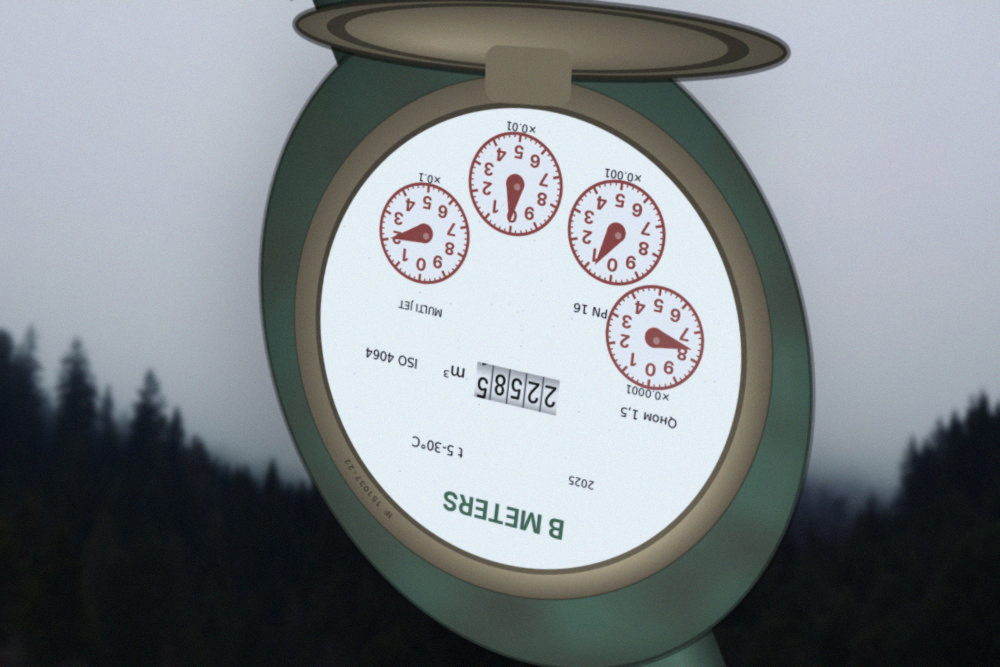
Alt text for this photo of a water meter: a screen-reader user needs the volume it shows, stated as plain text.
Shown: 22585.2007 m³
